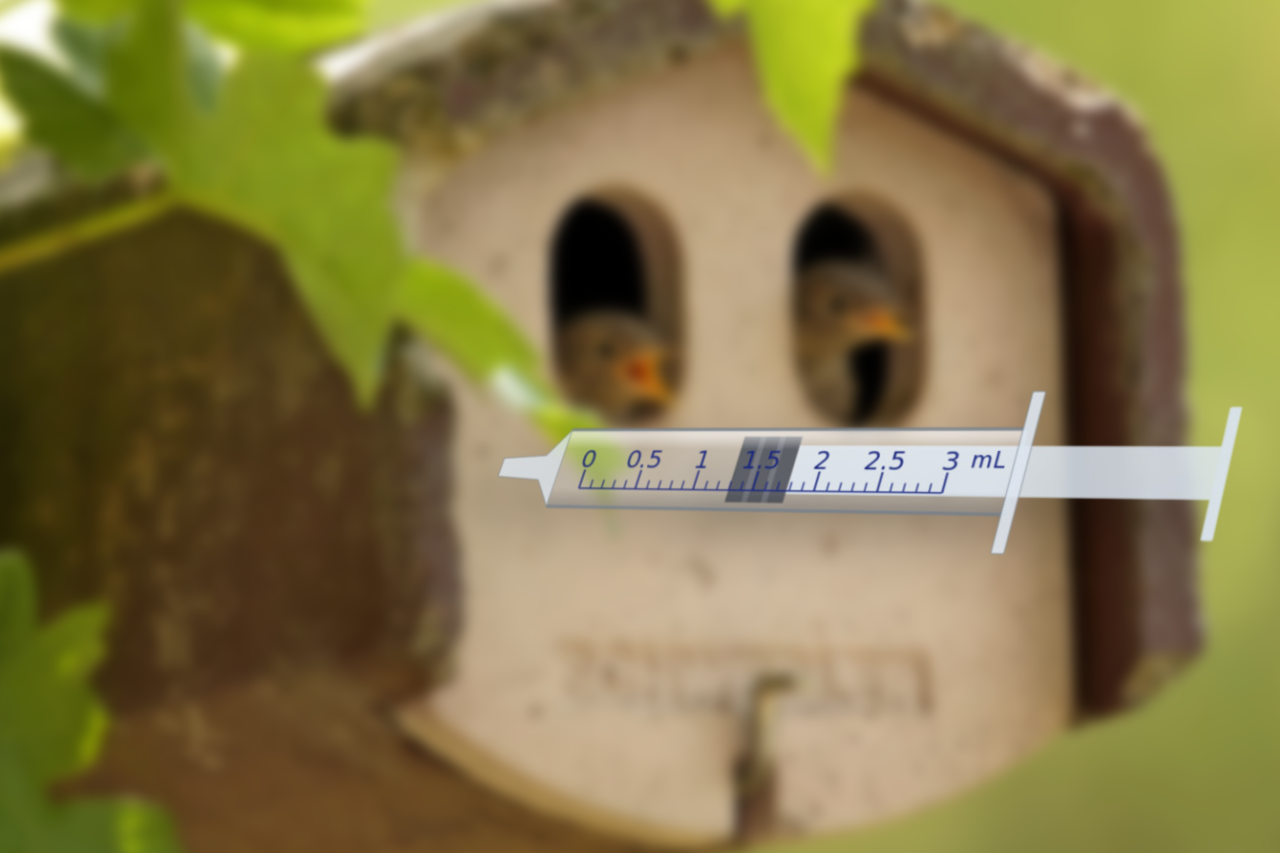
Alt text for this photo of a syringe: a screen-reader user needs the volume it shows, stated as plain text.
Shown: 1.3 mL
